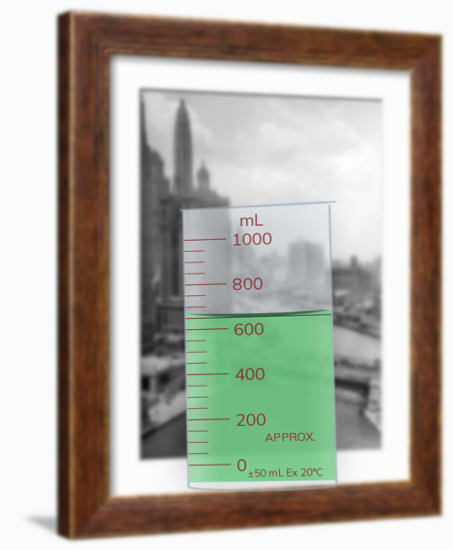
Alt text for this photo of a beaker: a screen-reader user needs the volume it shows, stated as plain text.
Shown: 650 mL
